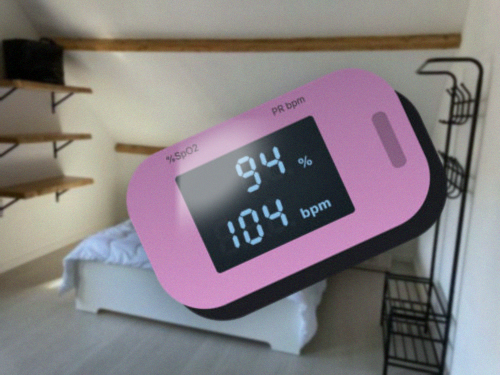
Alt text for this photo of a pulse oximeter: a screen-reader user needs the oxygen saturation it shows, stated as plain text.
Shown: 94 %
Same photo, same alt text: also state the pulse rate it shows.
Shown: 104 bpm
